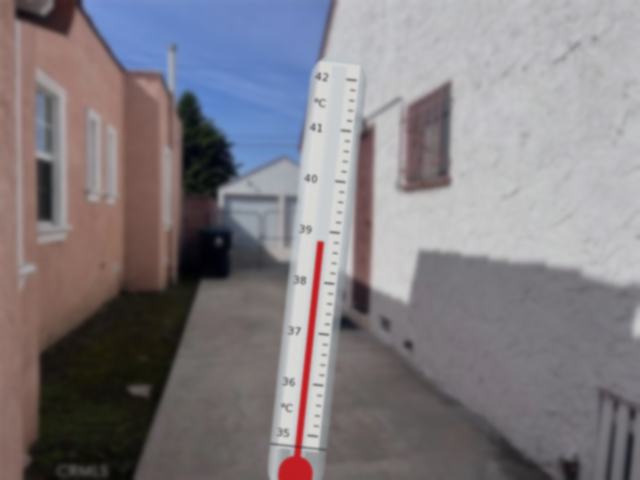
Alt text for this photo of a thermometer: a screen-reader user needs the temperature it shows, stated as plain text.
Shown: 38.8 °C
